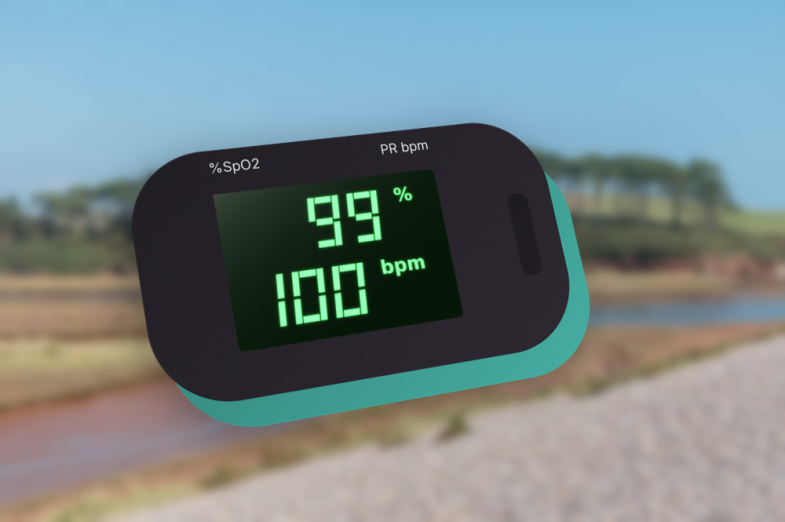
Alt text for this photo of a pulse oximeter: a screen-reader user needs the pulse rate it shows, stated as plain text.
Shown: 100 bpm
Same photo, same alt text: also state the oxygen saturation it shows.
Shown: 99 %
